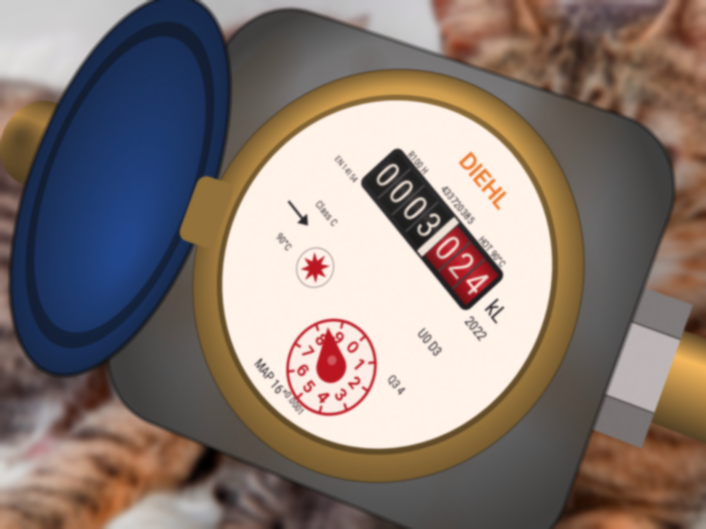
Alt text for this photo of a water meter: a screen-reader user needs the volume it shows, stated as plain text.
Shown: 3.0248 kL
